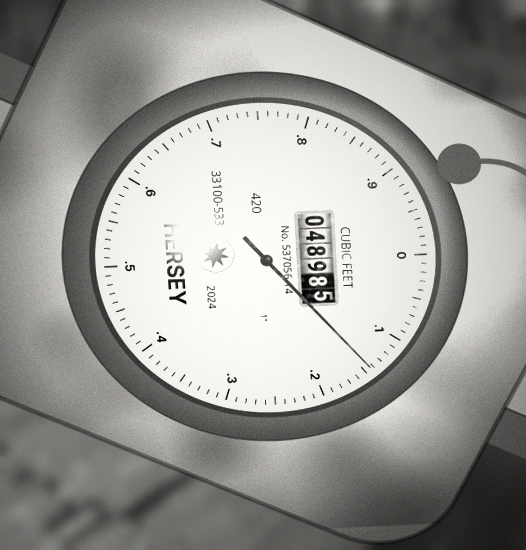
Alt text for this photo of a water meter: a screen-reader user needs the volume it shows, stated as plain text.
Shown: 48985.14 ft³
